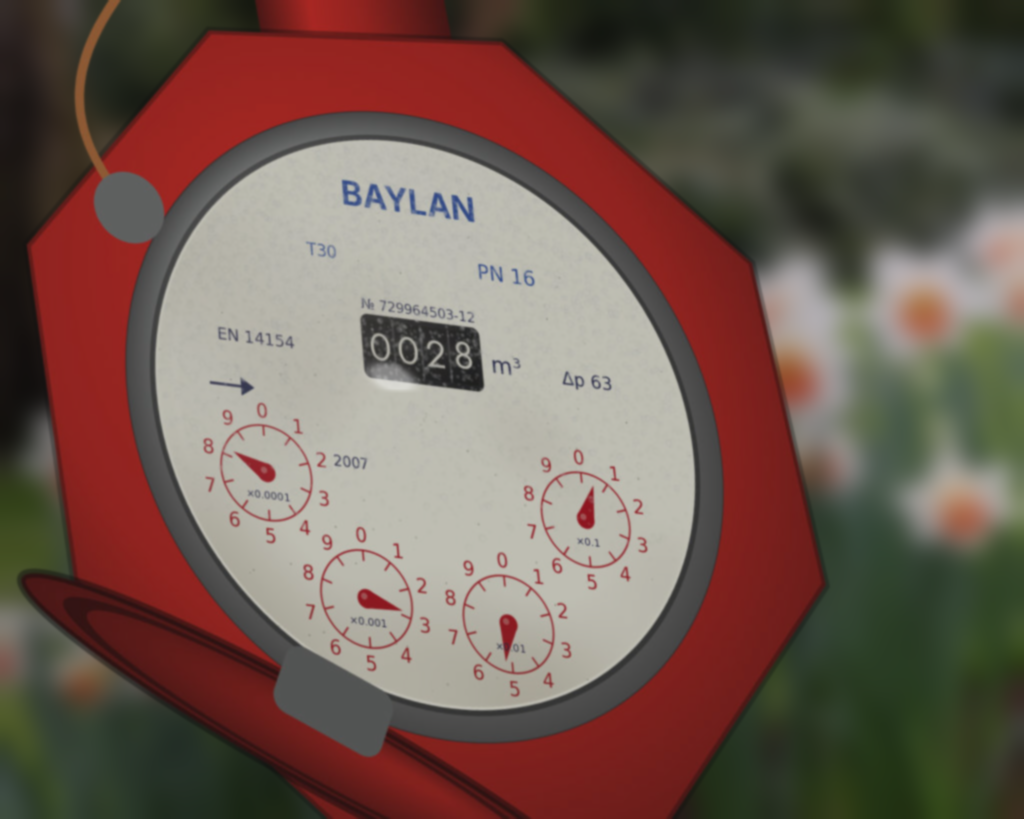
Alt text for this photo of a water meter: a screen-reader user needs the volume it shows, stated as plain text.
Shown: 28.0528 m³
